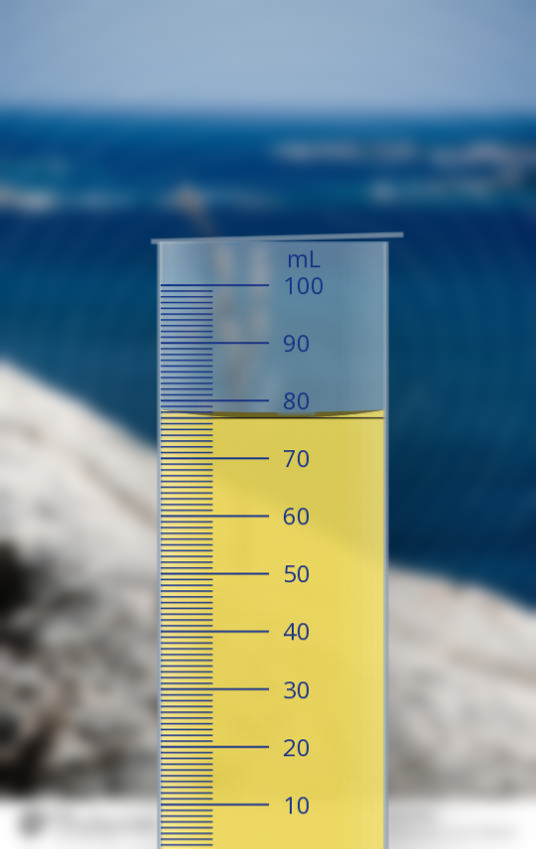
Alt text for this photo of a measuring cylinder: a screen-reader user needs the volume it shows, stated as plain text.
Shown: 77 mL
